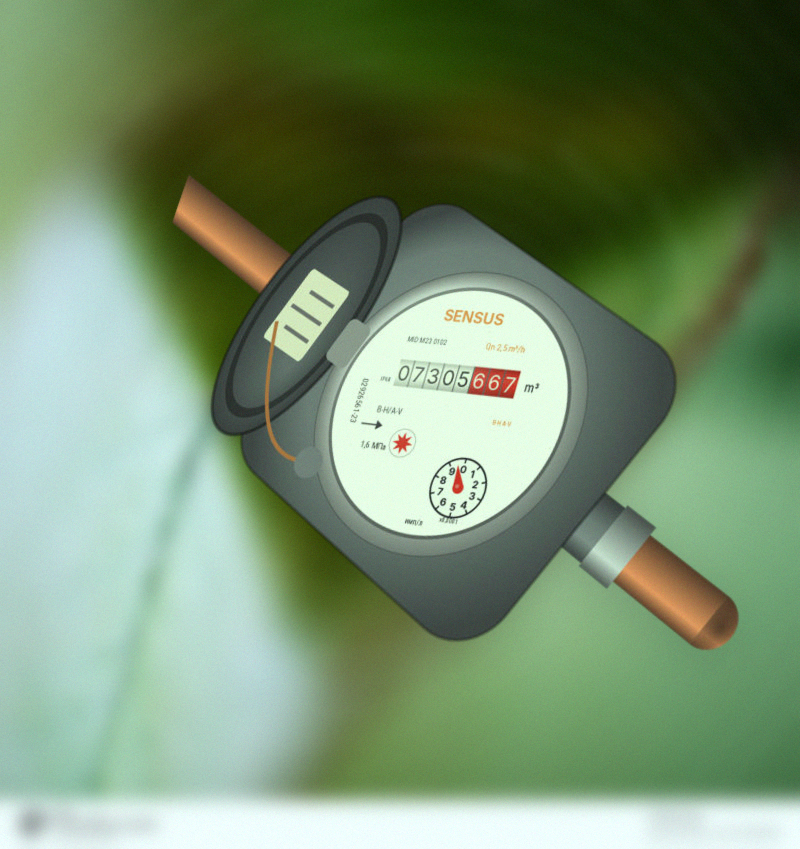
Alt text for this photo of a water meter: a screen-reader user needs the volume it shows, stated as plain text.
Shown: 7305.6669 m³
